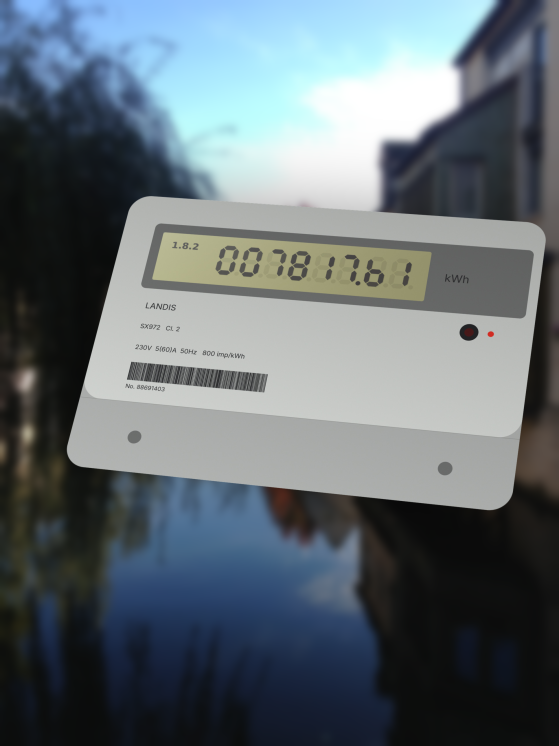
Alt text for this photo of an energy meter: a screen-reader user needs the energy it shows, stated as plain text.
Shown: 7817.61 kWh
